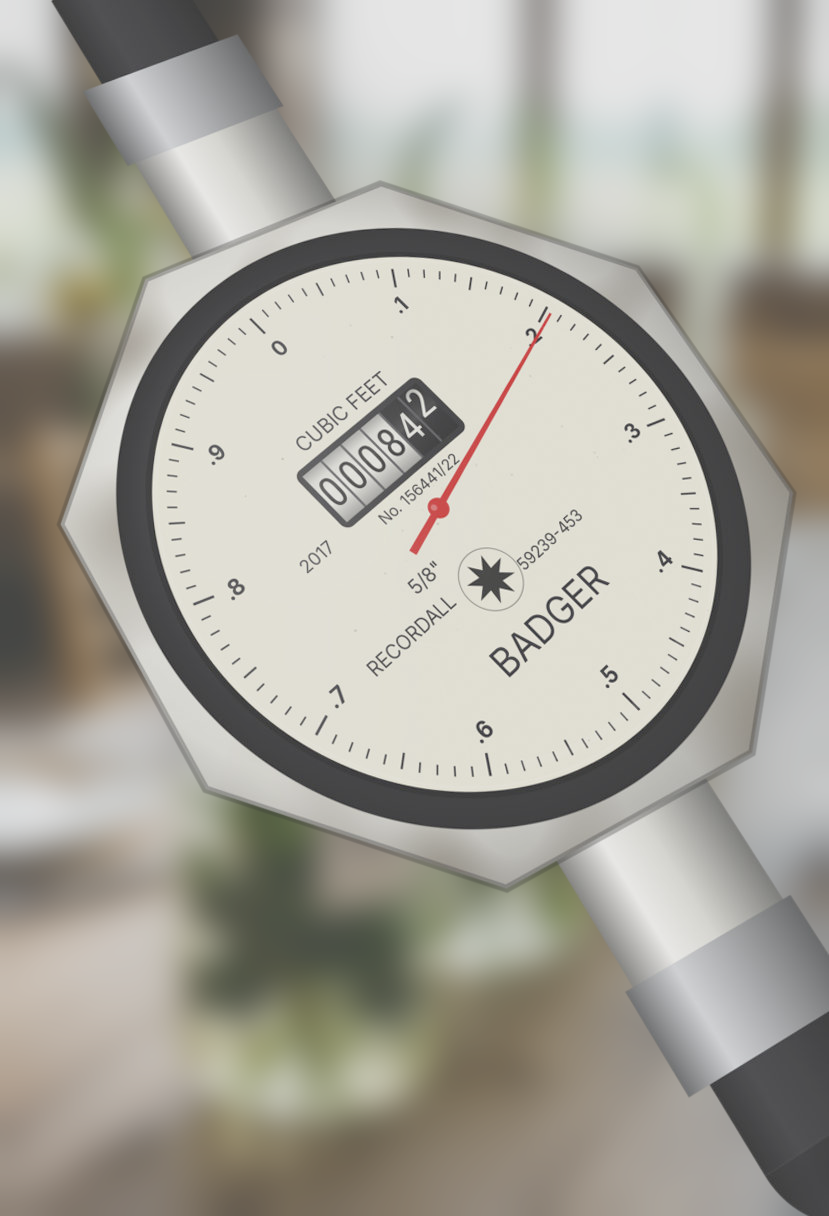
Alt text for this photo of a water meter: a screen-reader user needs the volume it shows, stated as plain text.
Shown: 842.20 ft³
